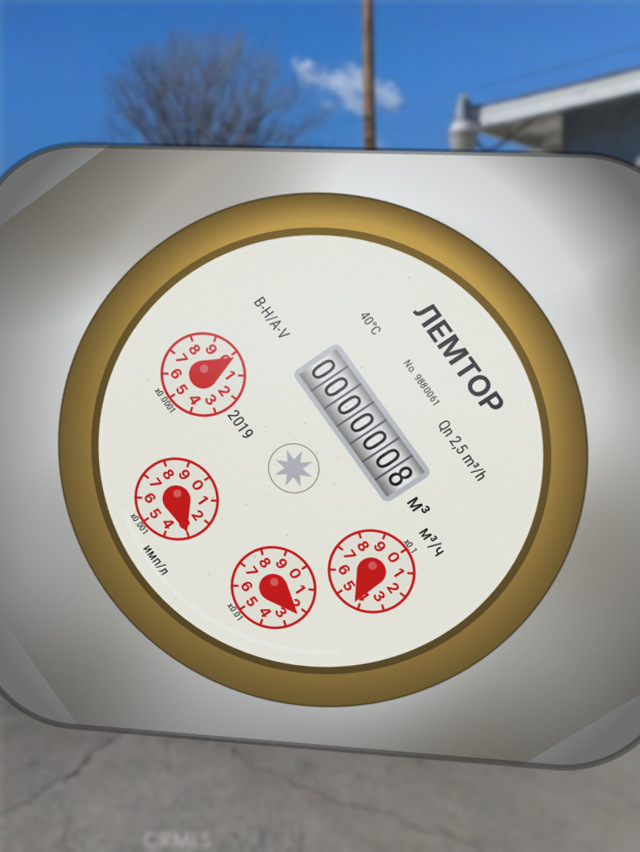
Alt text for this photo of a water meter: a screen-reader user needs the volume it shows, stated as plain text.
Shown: 8.4230 m³
